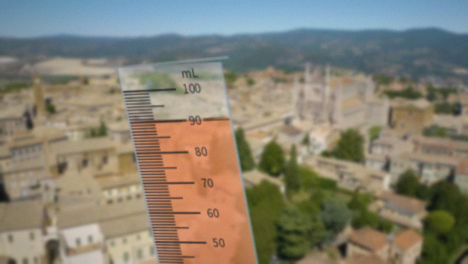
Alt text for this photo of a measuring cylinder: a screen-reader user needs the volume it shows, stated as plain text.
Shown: 90 mL
